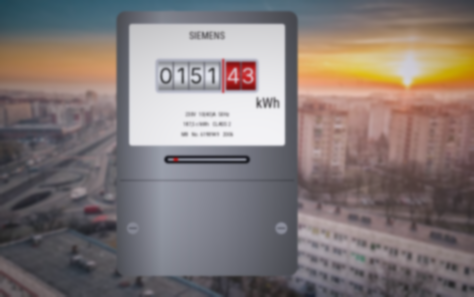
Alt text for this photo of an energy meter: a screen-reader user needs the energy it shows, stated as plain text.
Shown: 151.43 kWh
